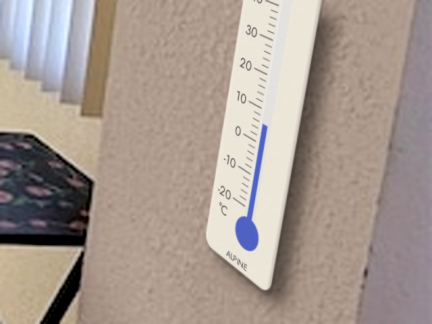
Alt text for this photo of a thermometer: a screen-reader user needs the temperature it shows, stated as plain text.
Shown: 6 °C
